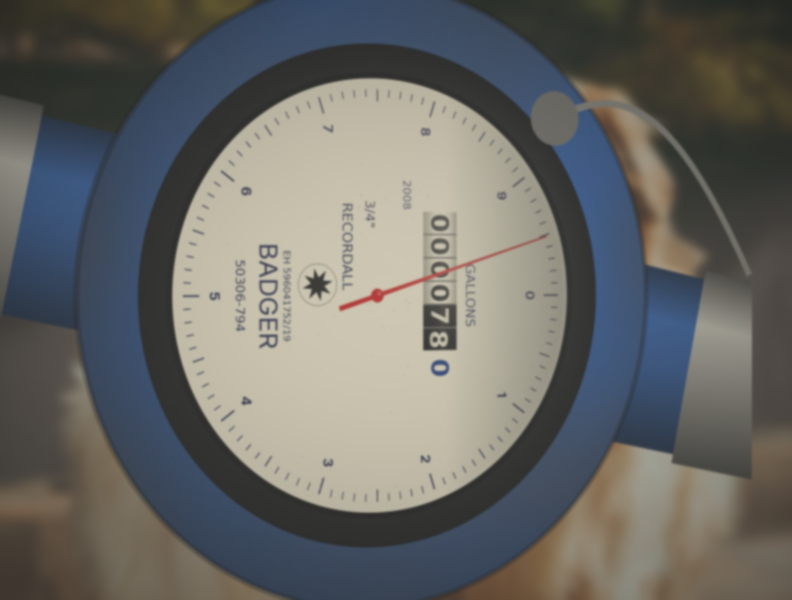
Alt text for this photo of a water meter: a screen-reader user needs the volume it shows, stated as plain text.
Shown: 779.5 gal
